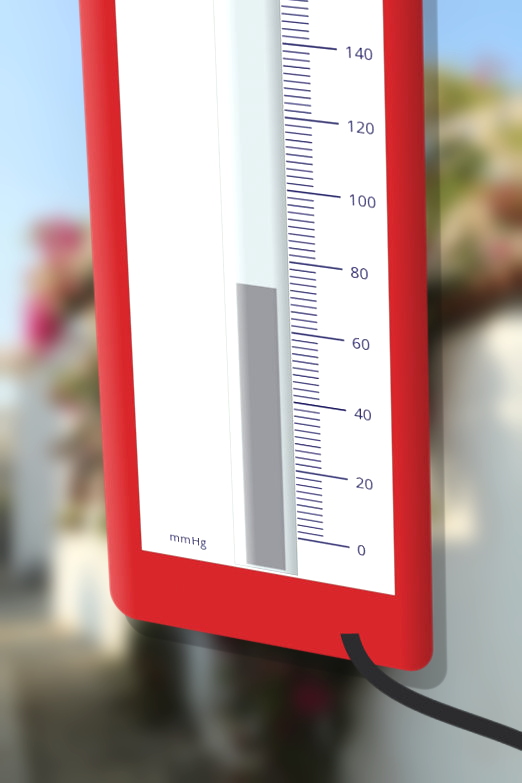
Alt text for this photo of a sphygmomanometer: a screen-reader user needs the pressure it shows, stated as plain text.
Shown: 72 mmHg
